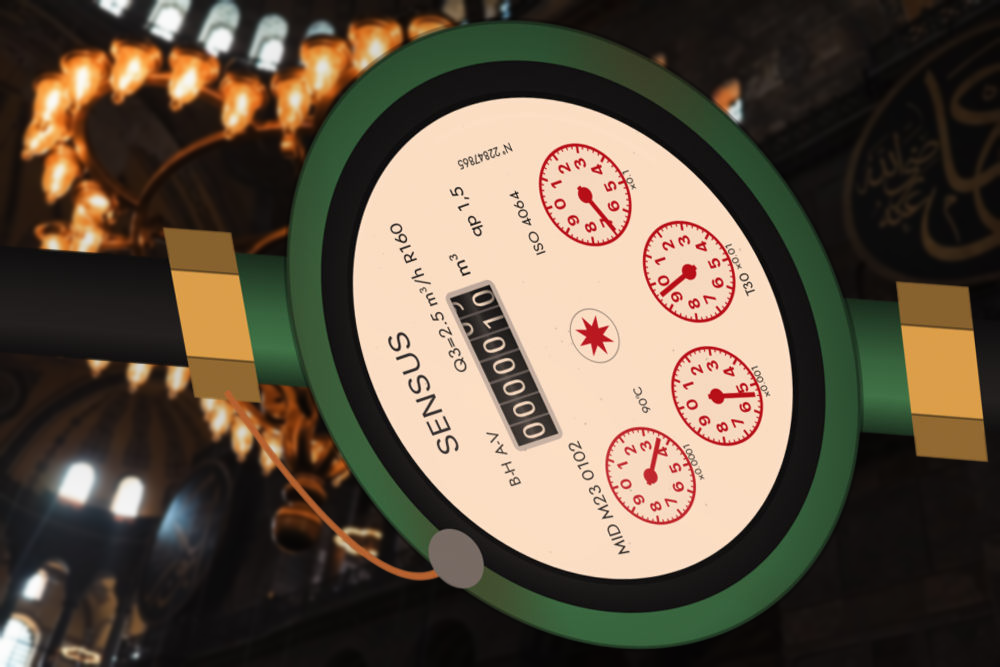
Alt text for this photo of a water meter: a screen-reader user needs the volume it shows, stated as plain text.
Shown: 9.6953 m³
